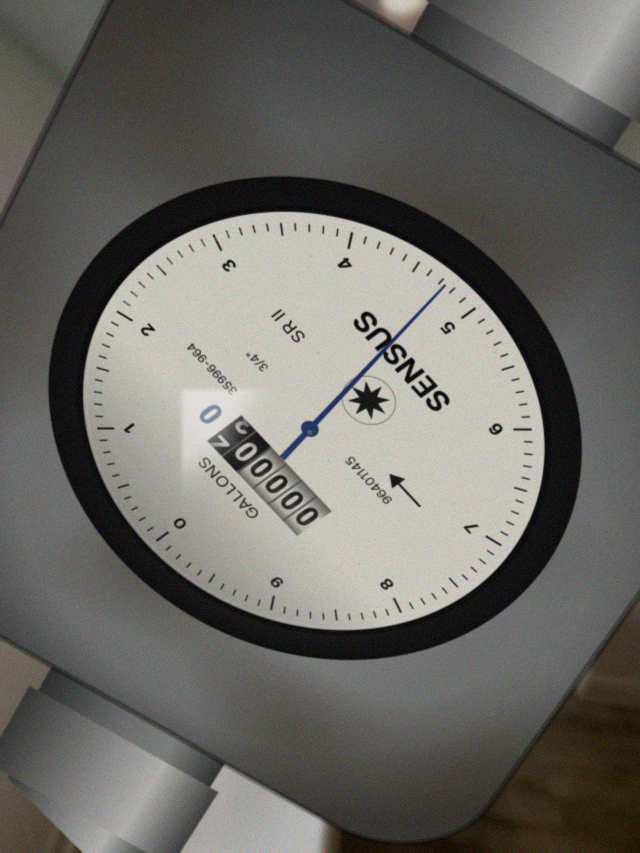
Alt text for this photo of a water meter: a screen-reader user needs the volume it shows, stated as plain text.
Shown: 24.7 gal
